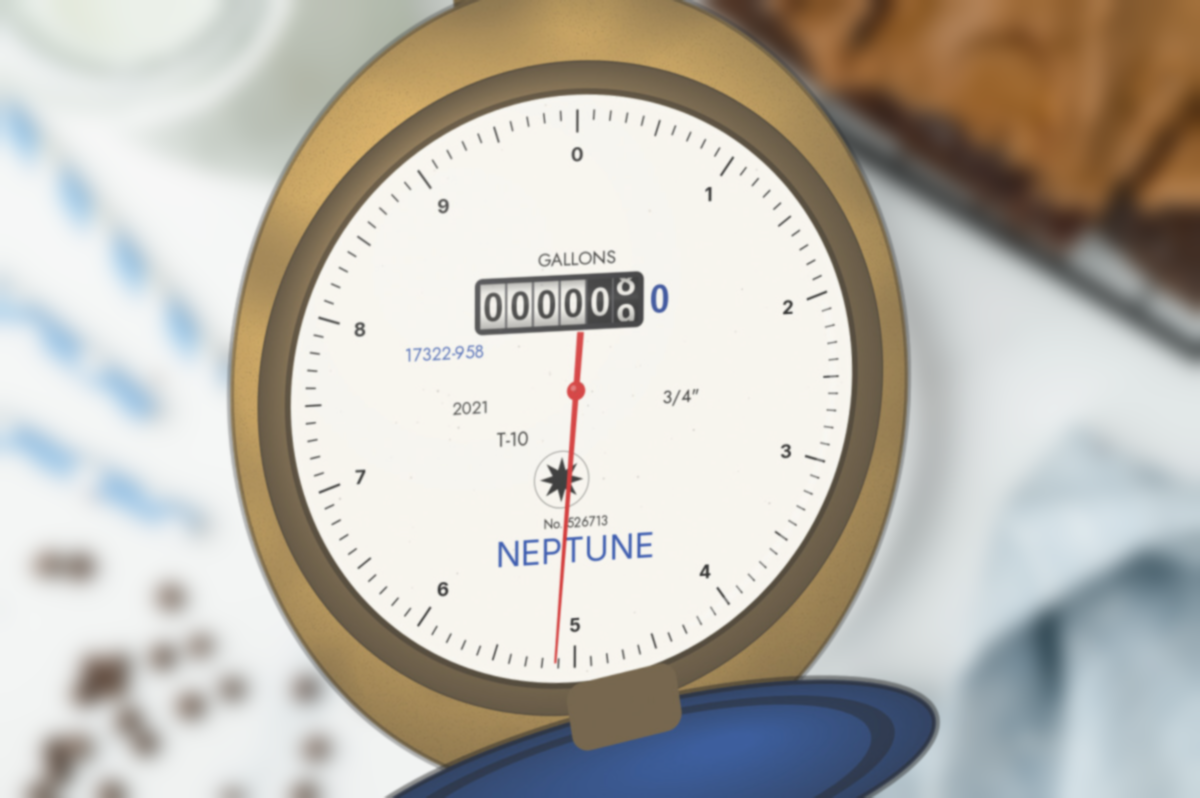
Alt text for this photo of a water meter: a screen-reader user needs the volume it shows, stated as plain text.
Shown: 85.1 gal
